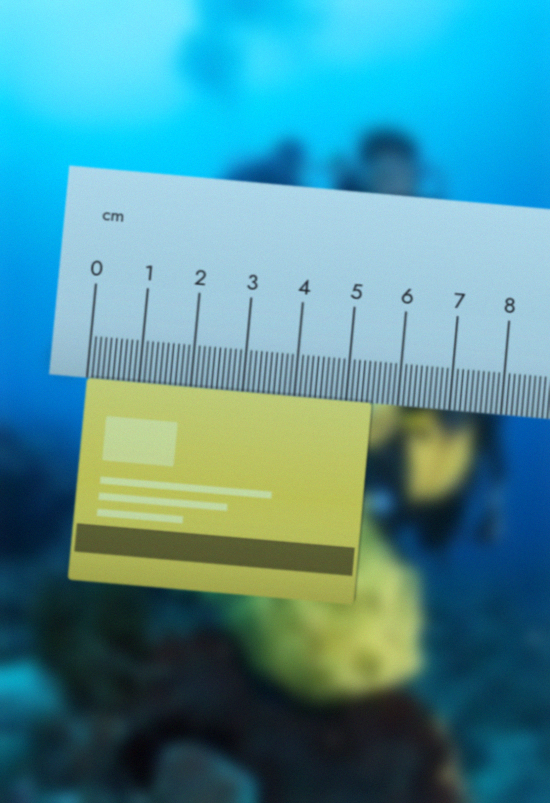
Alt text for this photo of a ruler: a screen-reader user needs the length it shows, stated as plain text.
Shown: 5.5 cm
